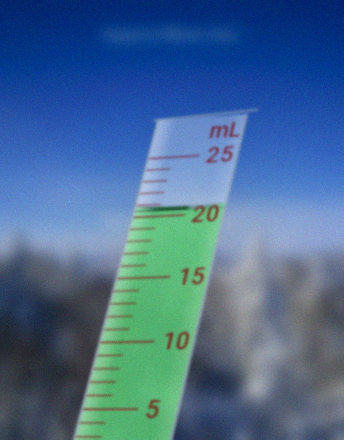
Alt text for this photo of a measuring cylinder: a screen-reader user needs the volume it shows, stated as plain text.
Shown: 20.5 mL
